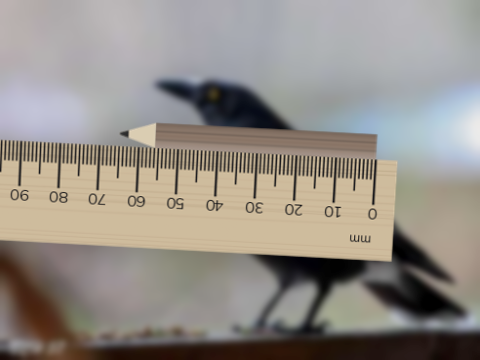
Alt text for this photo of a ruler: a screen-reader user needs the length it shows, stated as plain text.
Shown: 65 mm
